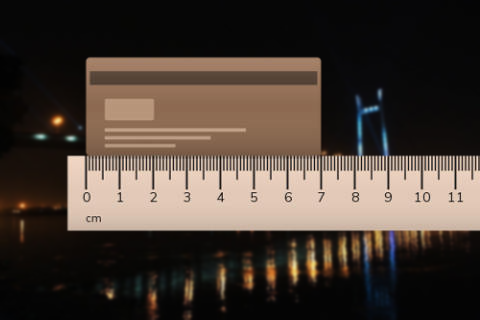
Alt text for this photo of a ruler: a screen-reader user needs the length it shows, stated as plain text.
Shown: 7 cm
